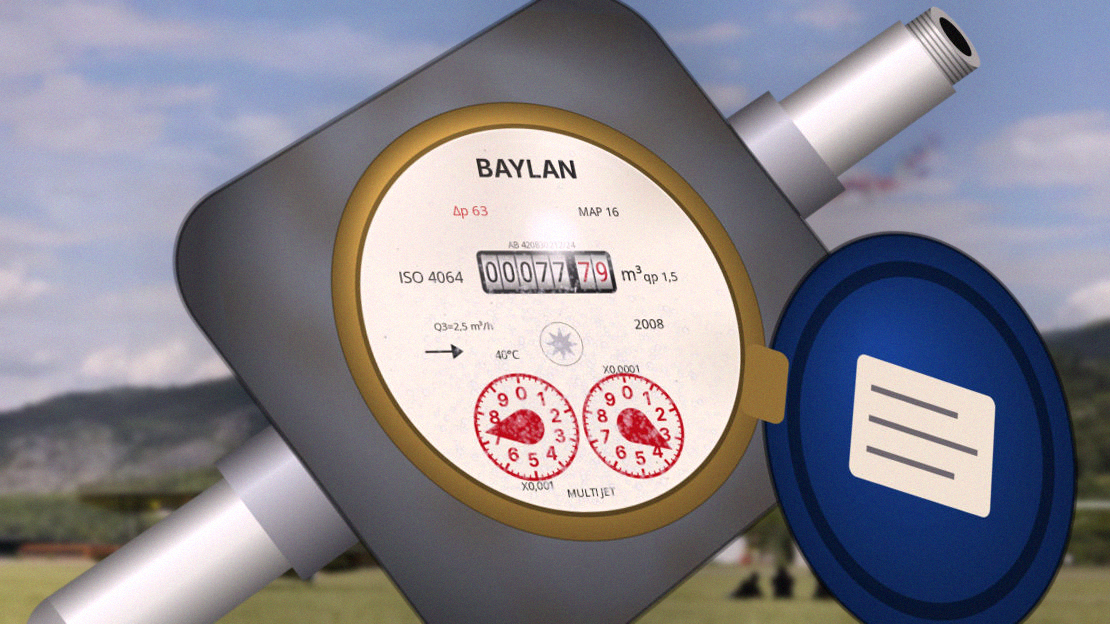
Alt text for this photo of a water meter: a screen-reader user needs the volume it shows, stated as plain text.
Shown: 77.7973 m³
